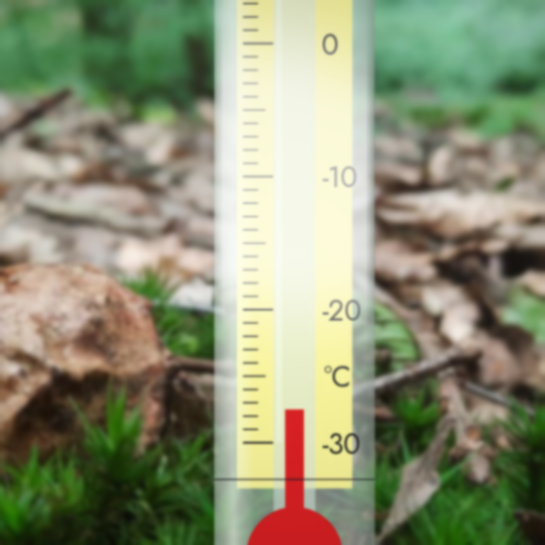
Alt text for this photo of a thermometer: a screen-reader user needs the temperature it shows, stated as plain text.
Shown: -27.5 °C
